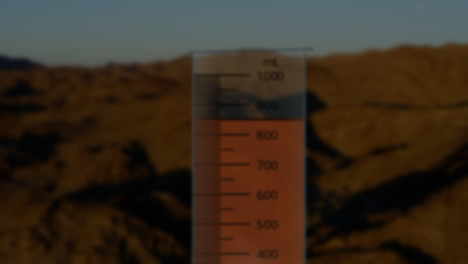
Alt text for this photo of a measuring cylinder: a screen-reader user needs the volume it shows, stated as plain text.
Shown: 850 mL
